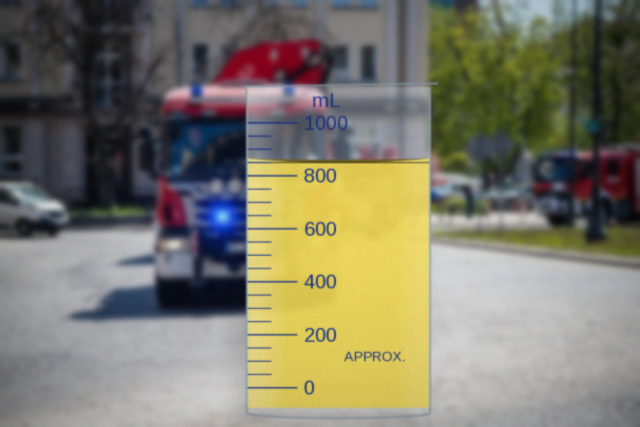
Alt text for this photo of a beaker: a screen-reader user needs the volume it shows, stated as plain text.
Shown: 850 mL
